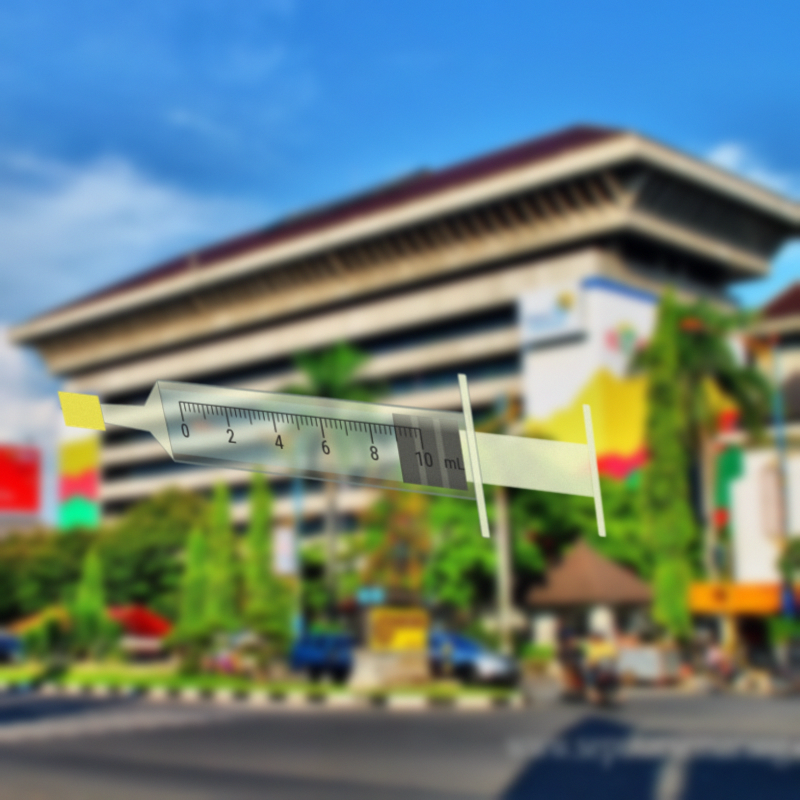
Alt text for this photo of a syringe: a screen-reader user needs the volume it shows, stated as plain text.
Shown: 9 mL
